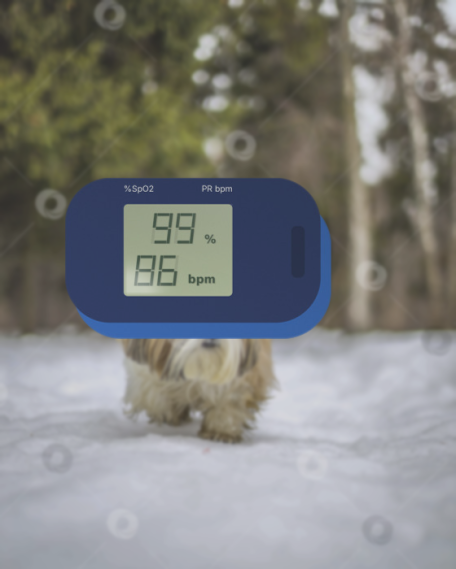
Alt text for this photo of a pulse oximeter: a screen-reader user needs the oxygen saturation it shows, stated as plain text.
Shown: 99 %
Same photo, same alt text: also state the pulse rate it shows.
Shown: 86 bpm
